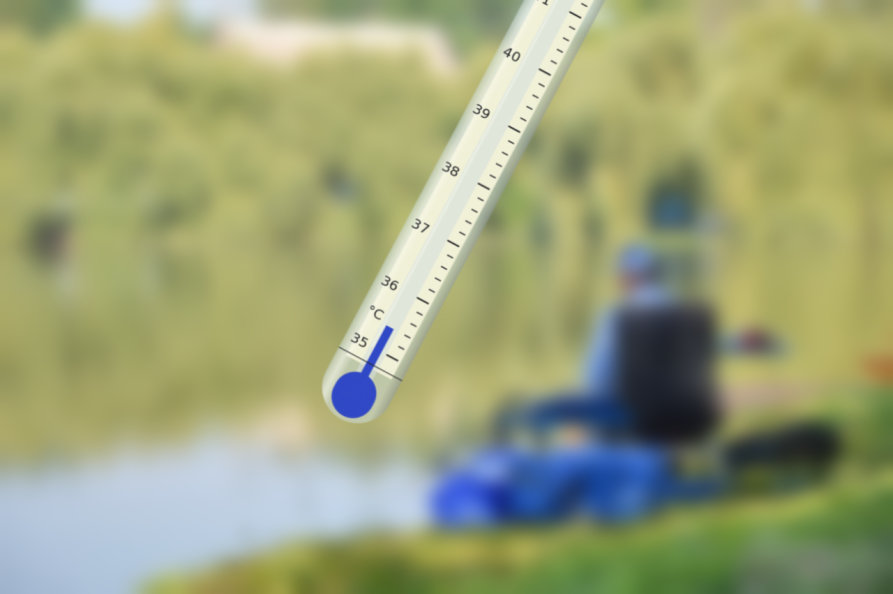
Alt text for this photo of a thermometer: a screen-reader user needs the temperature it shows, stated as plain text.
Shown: 35.4 °C
